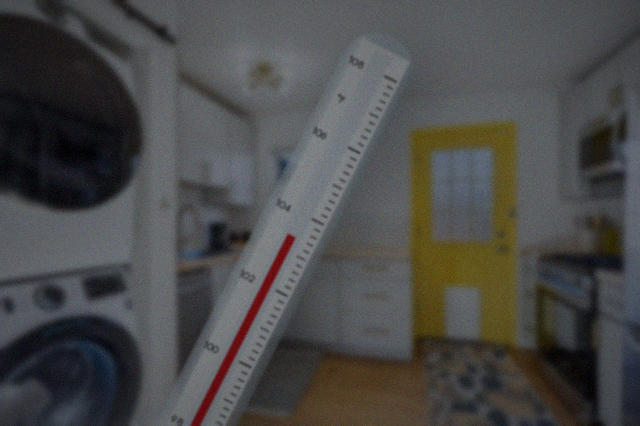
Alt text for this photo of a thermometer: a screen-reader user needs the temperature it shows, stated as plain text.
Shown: 103.4 °F
